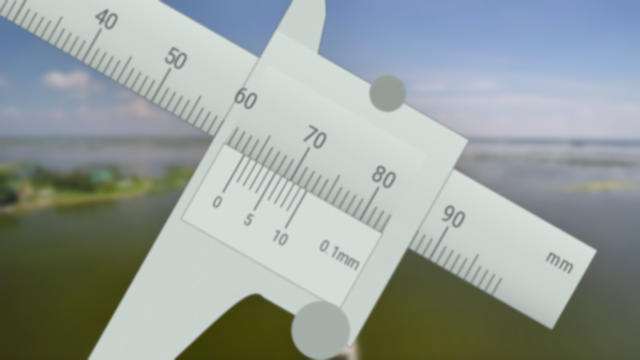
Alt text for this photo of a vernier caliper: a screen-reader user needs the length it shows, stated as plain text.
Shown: 63.4 mm
